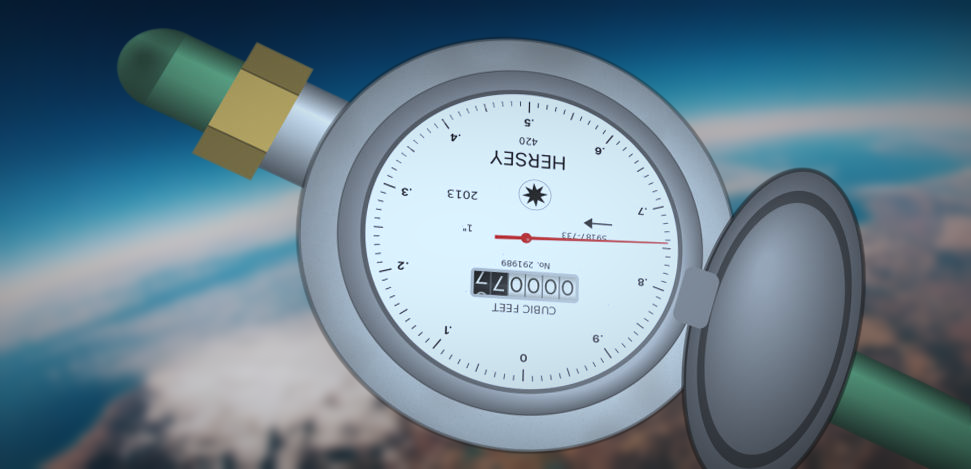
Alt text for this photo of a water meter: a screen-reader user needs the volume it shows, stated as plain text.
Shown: 76.74 ft³
